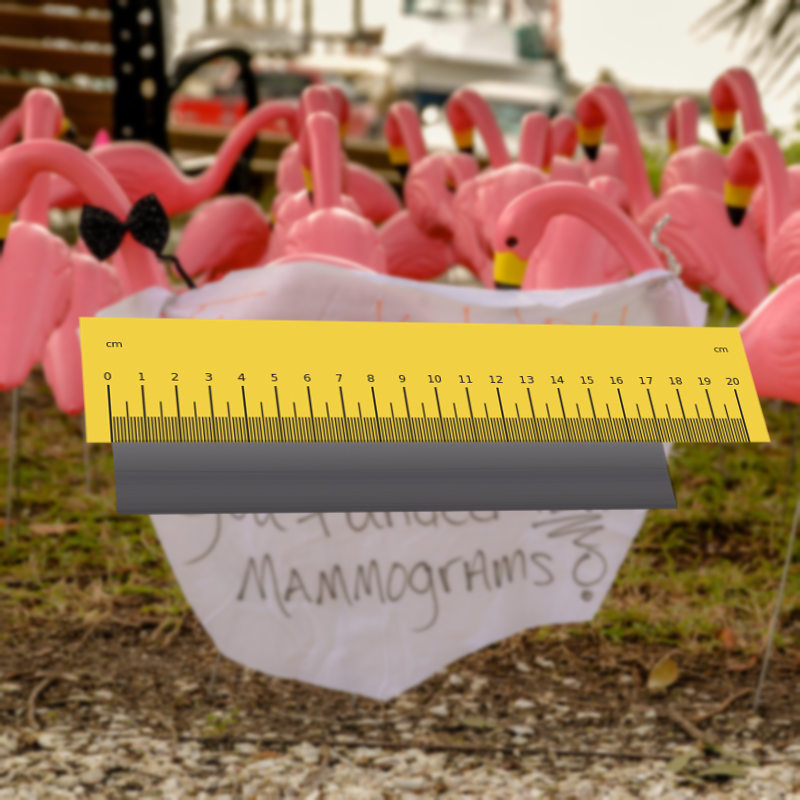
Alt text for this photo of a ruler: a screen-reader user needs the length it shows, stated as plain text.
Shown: 17 cm
